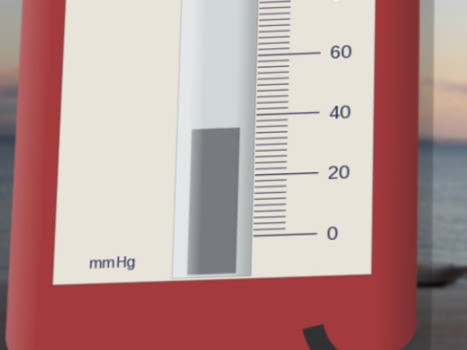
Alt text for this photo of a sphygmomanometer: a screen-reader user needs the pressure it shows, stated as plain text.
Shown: 36 mmHg
